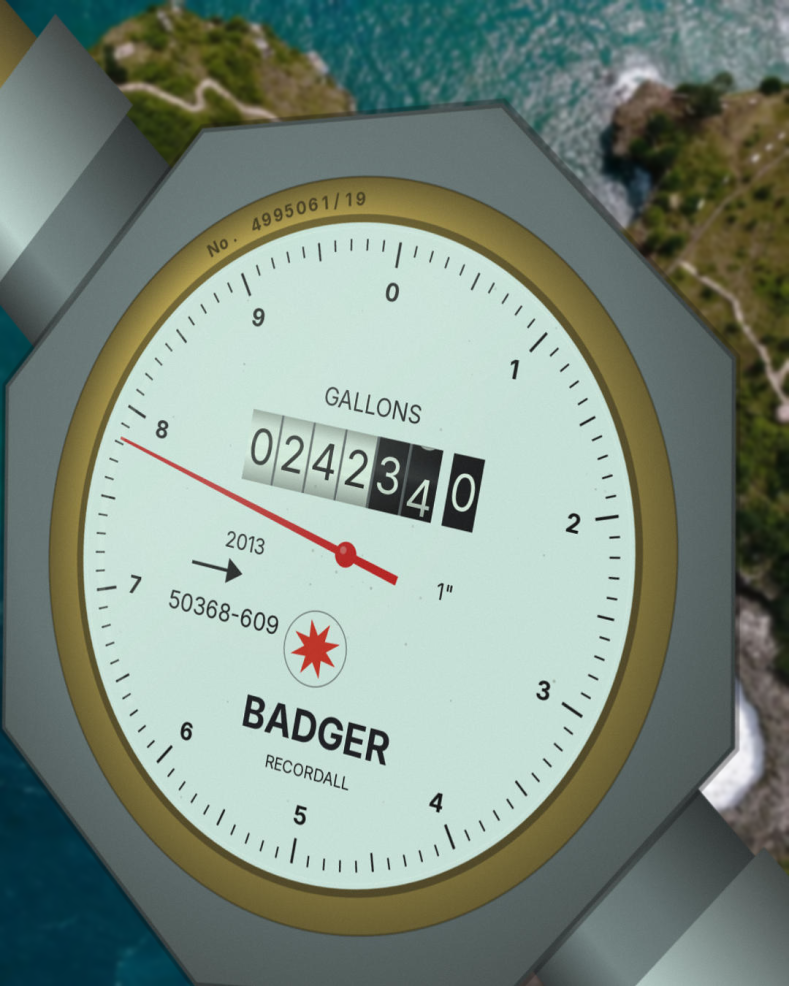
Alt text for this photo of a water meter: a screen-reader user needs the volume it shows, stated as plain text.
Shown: 242337.8 gal
